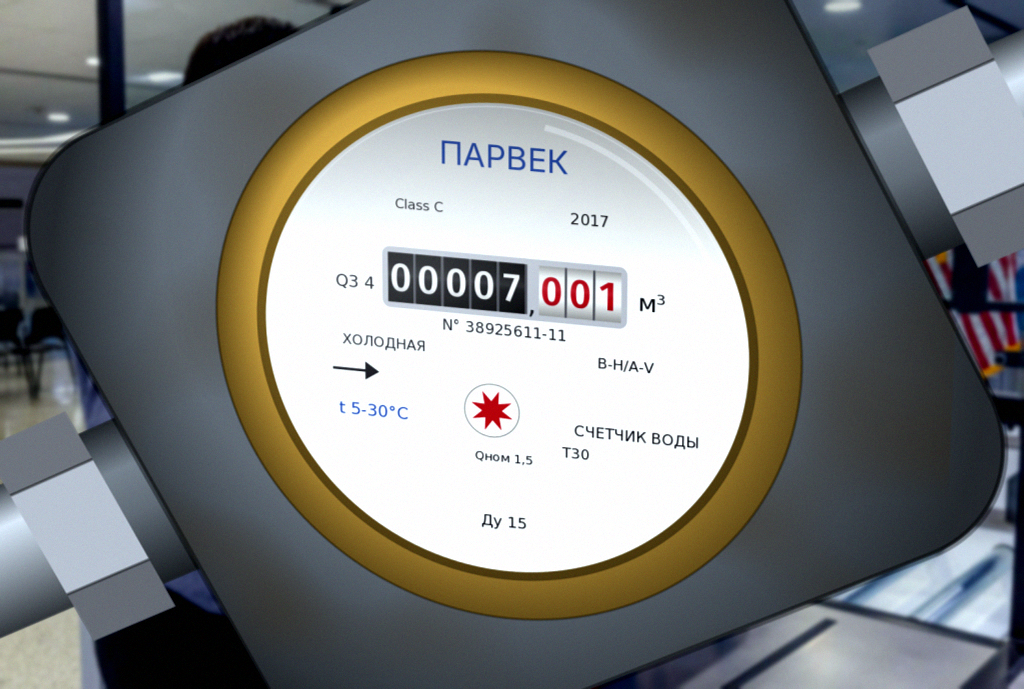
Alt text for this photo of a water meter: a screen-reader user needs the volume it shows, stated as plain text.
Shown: 7.001 m³
